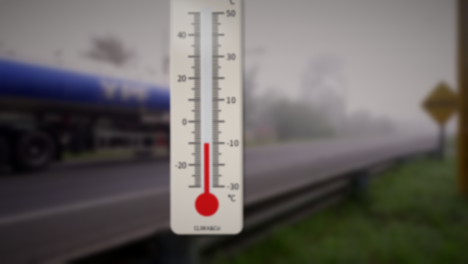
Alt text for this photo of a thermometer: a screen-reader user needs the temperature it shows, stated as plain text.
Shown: -10 °C
